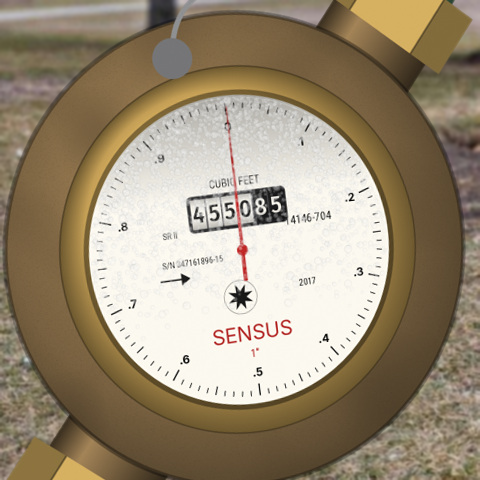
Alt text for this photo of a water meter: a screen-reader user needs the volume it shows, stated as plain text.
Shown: 455085.00 ft³
